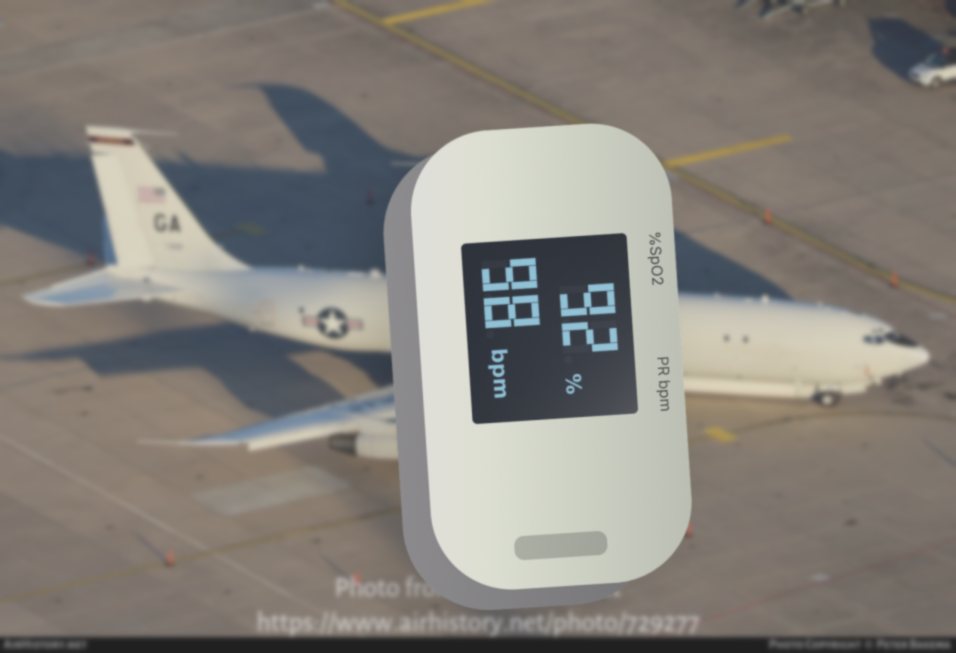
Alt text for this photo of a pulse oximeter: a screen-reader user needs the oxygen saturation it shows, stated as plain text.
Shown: 92 %
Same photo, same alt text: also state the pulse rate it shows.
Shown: 98 bpm
